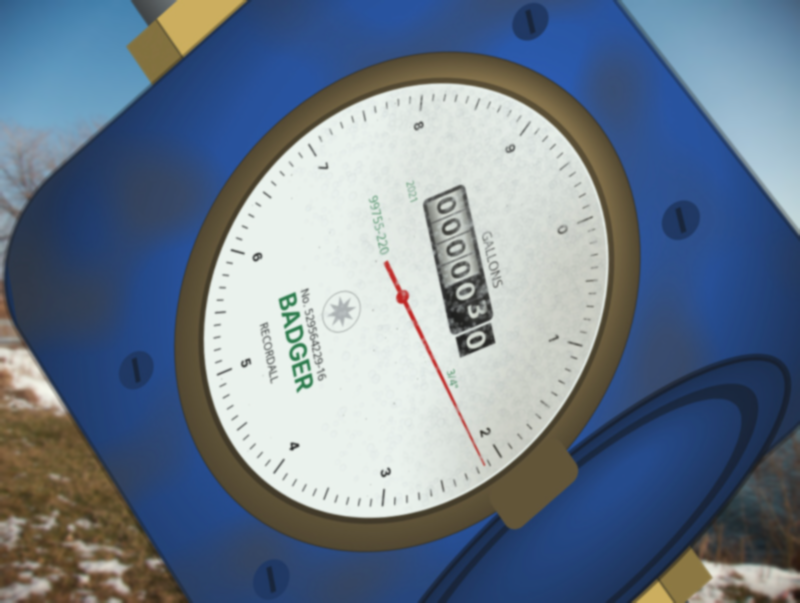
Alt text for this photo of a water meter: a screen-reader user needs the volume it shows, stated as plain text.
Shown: 32.1 gal
